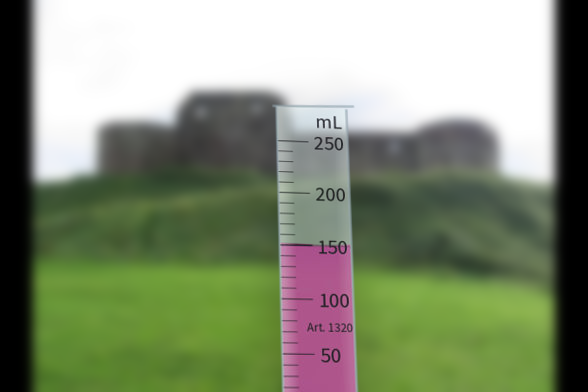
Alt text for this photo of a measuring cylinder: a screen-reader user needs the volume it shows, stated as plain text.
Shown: 150 mL
